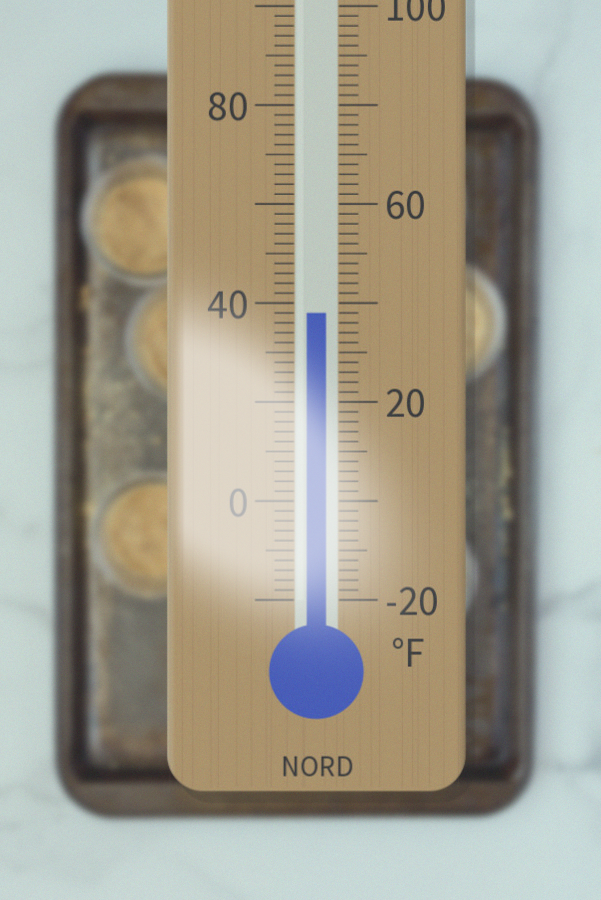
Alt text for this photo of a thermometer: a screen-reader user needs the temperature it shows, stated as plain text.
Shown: 38 °F
